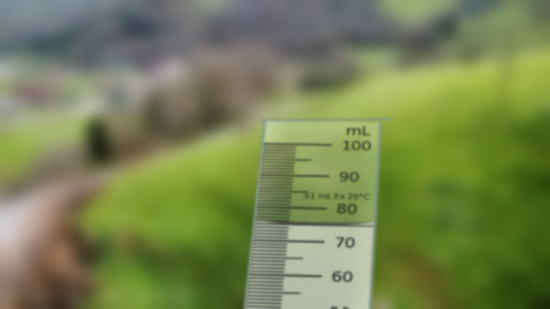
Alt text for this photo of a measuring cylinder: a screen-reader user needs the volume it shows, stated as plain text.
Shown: 75 mL
